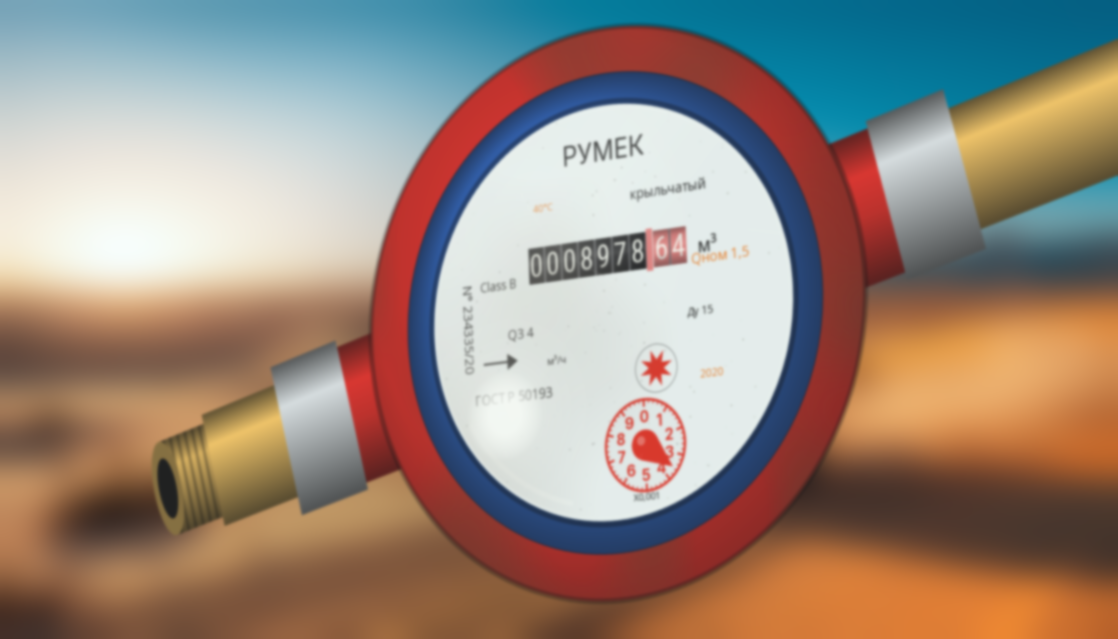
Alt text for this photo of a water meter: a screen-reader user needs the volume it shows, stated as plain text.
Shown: 8978.643 m³
